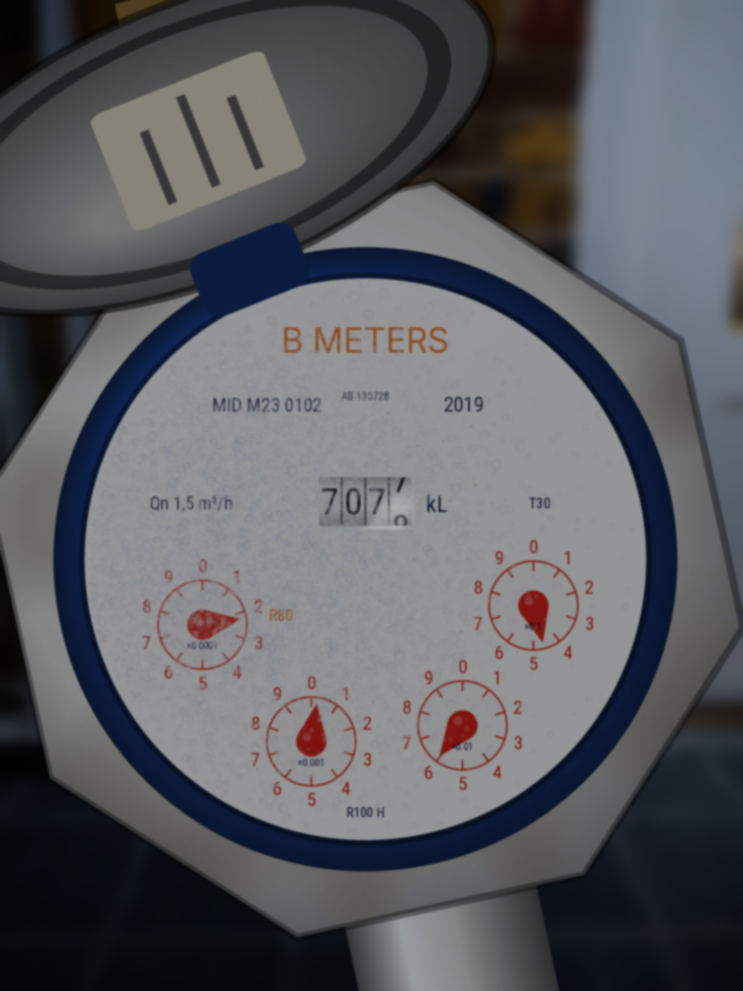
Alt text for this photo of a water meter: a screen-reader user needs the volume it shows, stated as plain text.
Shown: 7077.4602 kL
